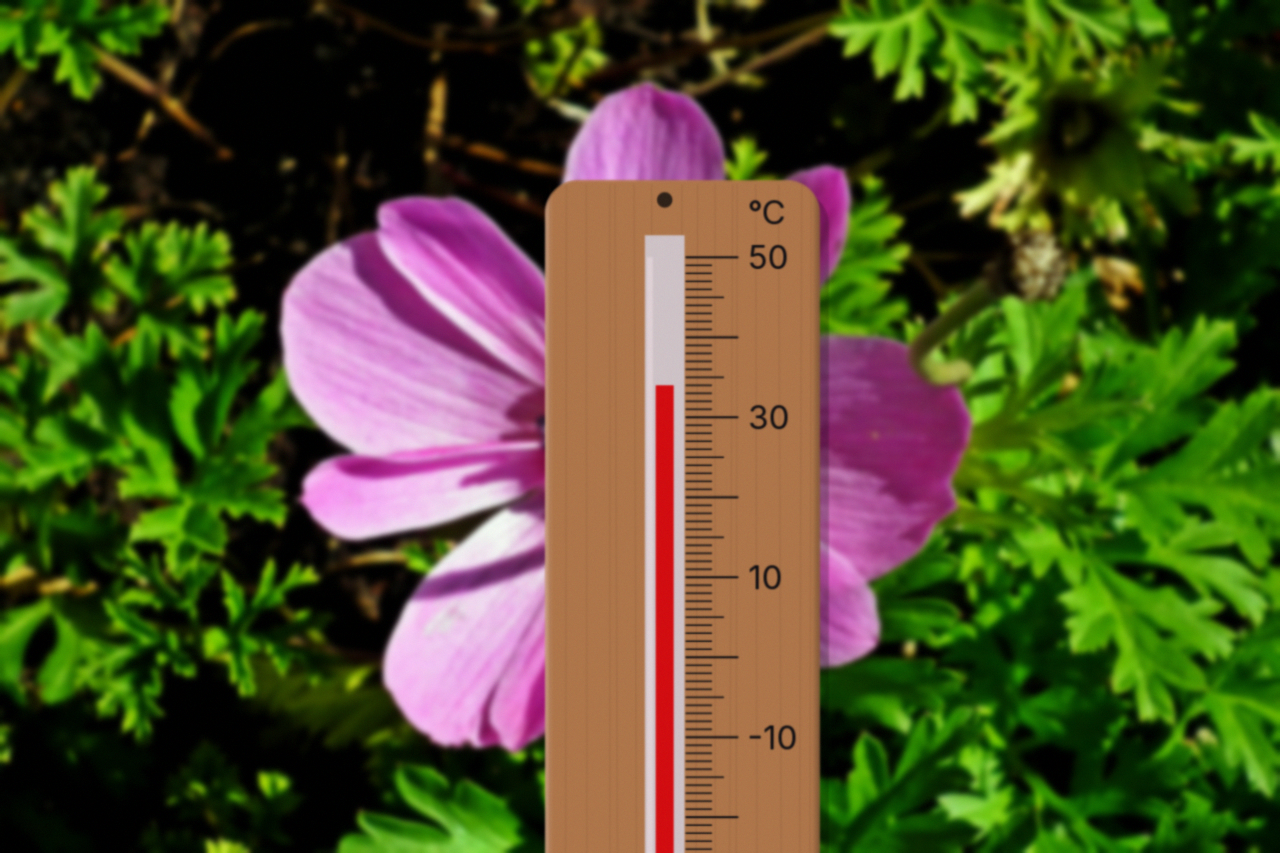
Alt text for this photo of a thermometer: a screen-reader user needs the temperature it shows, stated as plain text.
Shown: 34 °C
